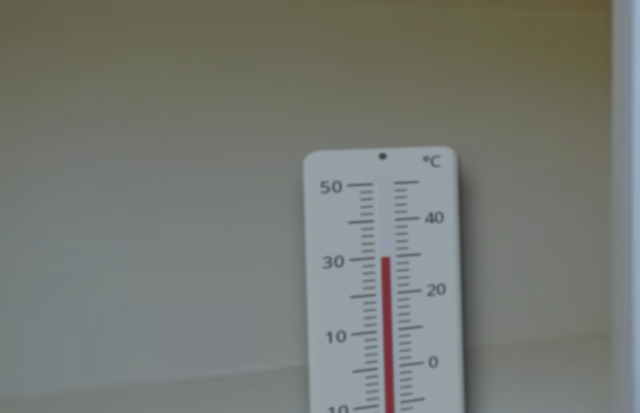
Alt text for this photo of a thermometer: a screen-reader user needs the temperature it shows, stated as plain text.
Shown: 30 °C
